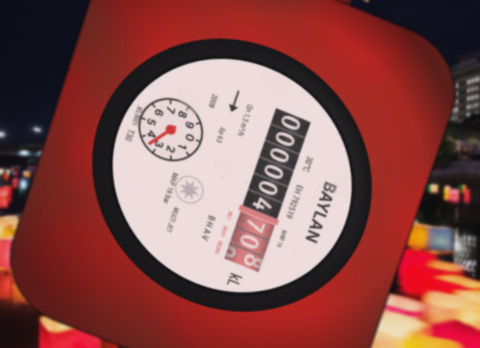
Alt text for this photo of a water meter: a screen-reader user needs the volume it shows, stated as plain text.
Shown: 4.7083 kL
